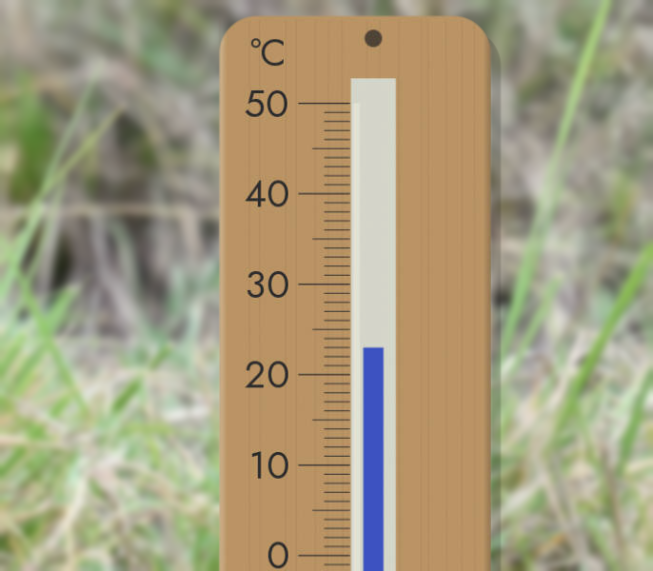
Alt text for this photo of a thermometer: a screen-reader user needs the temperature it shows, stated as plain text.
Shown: 23 °C
